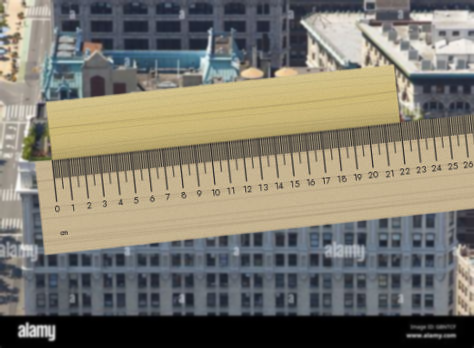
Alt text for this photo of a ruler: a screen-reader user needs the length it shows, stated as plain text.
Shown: 22 cm
